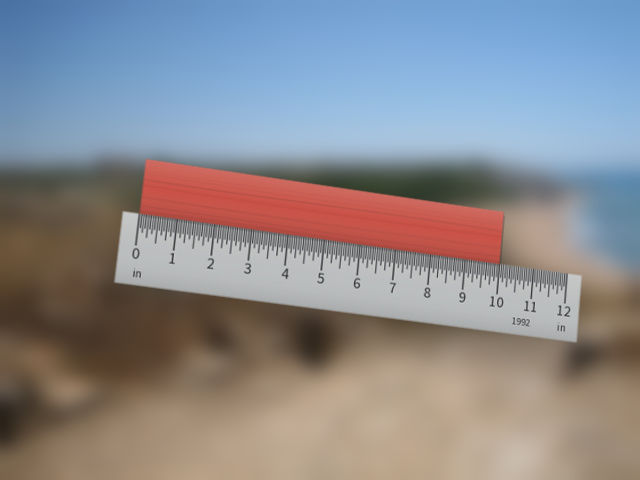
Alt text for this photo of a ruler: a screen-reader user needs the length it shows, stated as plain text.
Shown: 10 in
